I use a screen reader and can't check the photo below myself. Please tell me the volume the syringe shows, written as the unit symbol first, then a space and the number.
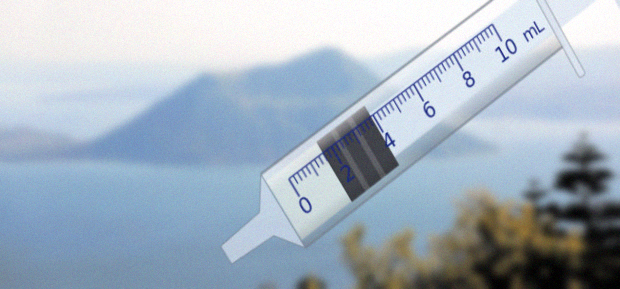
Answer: mL 1.6
